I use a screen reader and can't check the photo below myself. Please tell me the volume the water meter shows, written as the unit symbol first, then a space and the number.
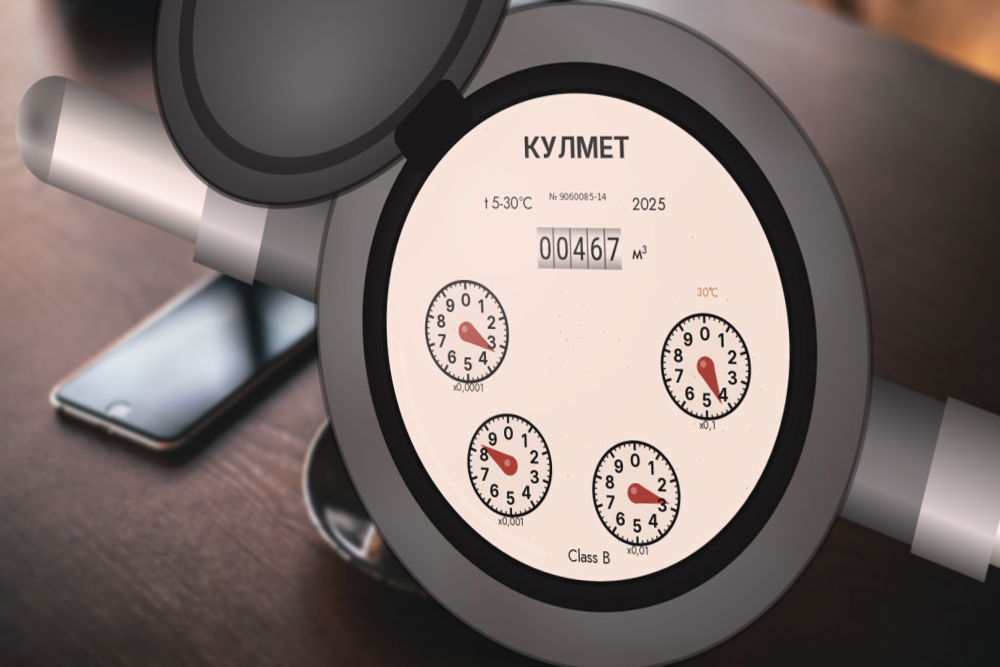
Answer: m³ 467.4283
